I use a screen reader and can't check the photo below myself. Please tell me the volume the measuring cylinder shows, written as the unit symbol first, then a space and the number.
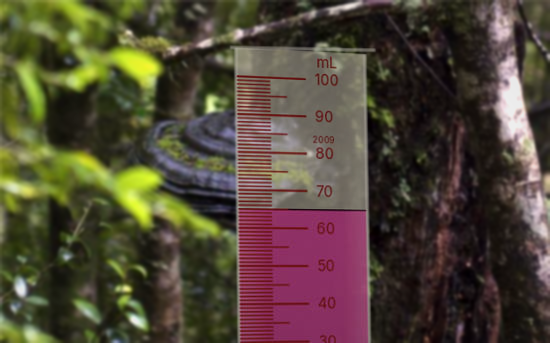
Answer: mL 65
